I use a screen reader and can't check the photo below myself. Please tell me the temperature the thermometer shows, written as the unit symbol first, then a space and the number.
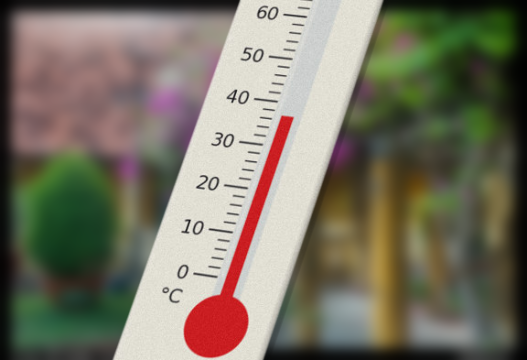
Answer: °C 37
